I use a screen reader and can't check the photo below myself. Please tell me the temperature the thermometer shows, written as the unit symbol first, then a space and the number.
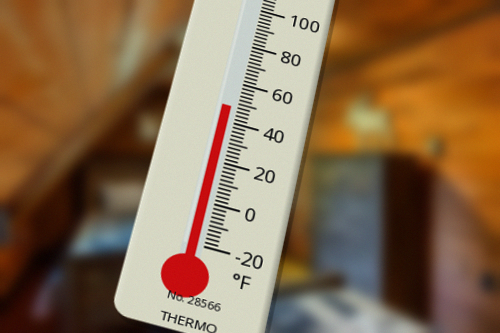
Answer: °F 48
